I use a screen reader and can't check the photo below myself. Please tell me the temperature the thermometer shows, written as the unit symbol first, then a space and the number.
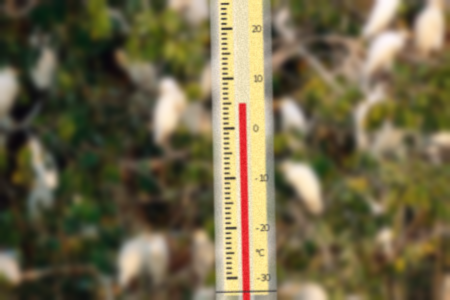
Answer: °C 5
